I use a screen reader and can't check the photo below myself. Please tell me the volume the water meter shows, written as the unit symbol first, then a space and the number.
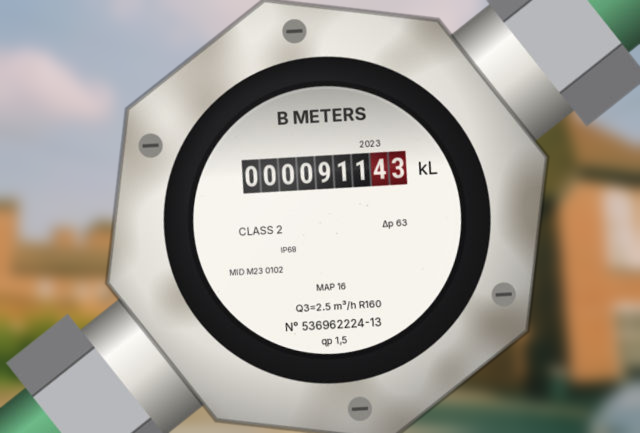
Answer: kL 911.43
